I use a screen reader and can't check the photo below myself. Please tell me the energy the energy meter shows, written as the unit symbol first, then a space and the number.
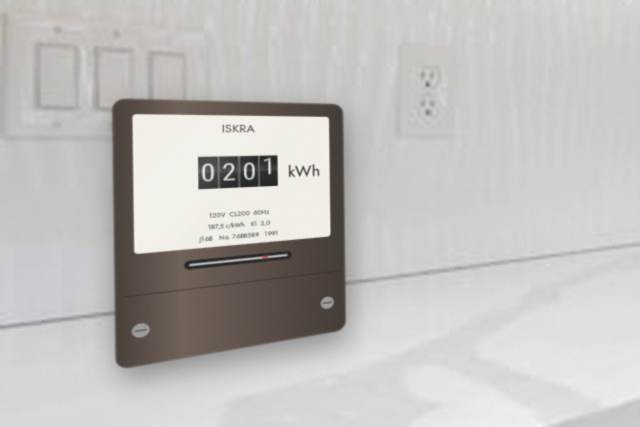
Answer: kWh 201
